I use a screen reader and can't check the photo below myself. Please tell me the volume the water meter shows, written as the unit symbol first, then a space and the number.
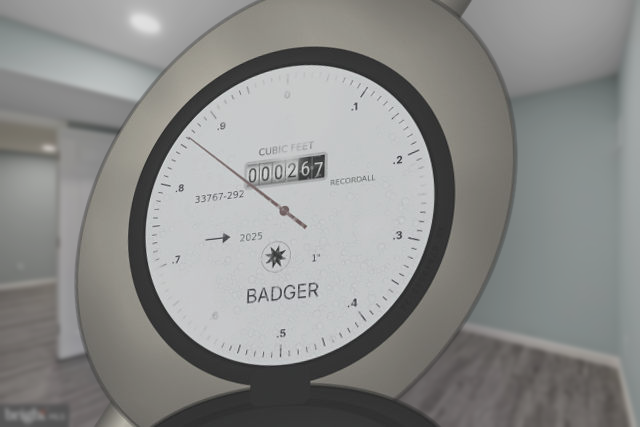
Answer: ft³ 266.86
